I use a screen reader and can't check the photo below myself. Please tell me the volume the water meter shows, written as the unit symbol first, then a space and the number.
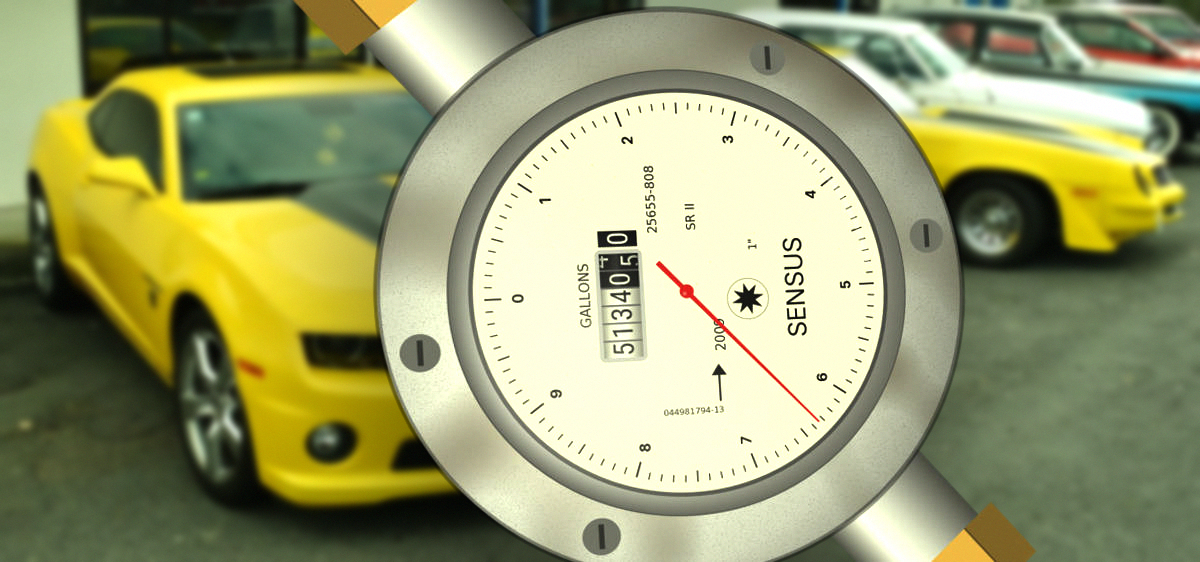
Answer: gal 5134046.3
